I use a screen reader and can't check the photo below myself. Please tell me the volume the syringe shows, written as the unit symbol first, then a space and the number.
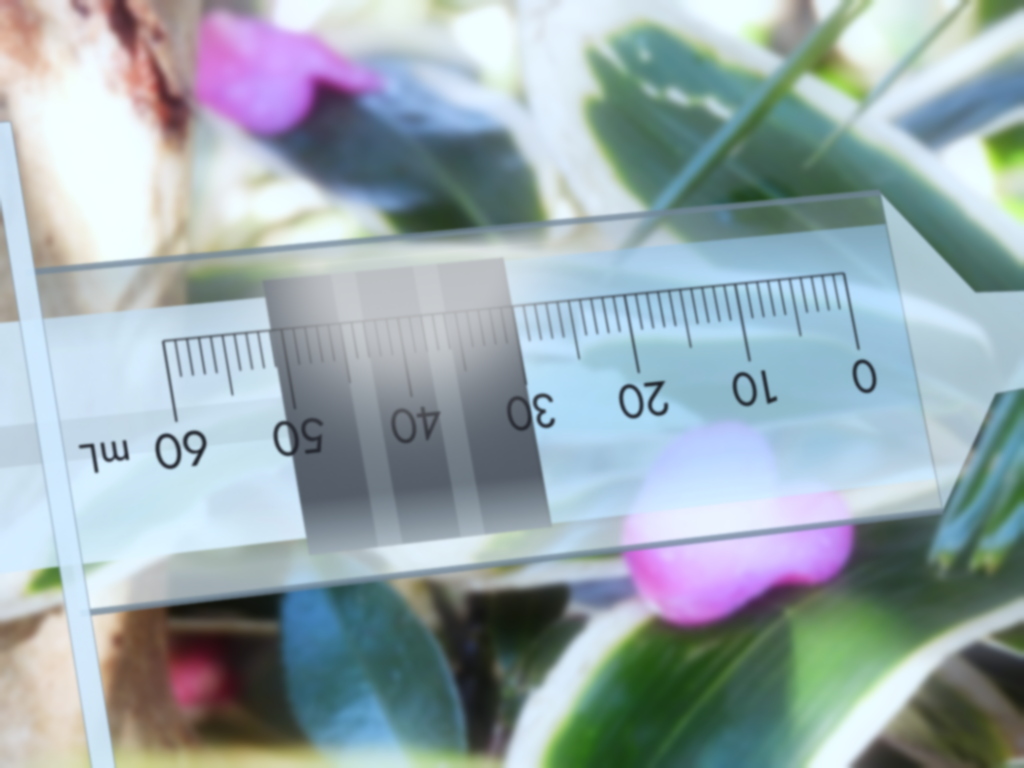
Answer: mL 30
